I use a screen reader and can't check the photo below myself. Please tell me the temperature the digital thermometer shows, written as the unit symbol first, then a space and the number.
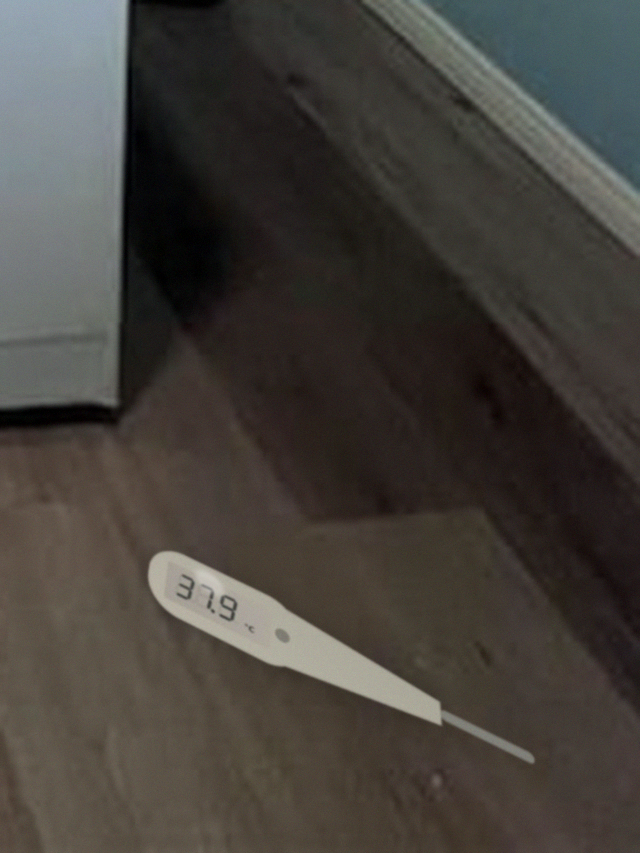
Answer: °C 37.9
